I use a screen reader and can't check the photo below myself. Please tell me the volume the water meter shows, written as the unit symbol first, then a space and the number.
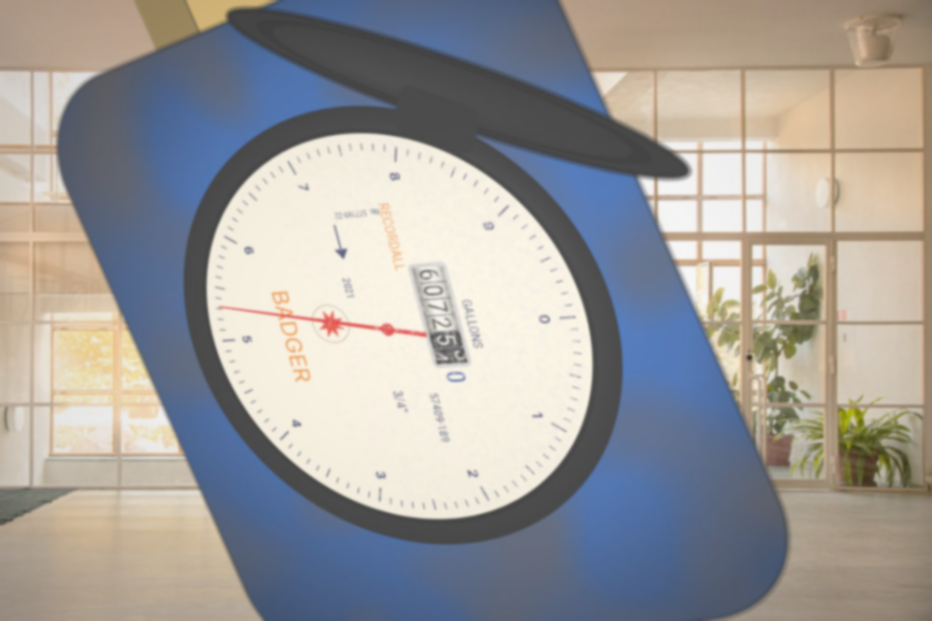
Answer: gal 6072535.3
